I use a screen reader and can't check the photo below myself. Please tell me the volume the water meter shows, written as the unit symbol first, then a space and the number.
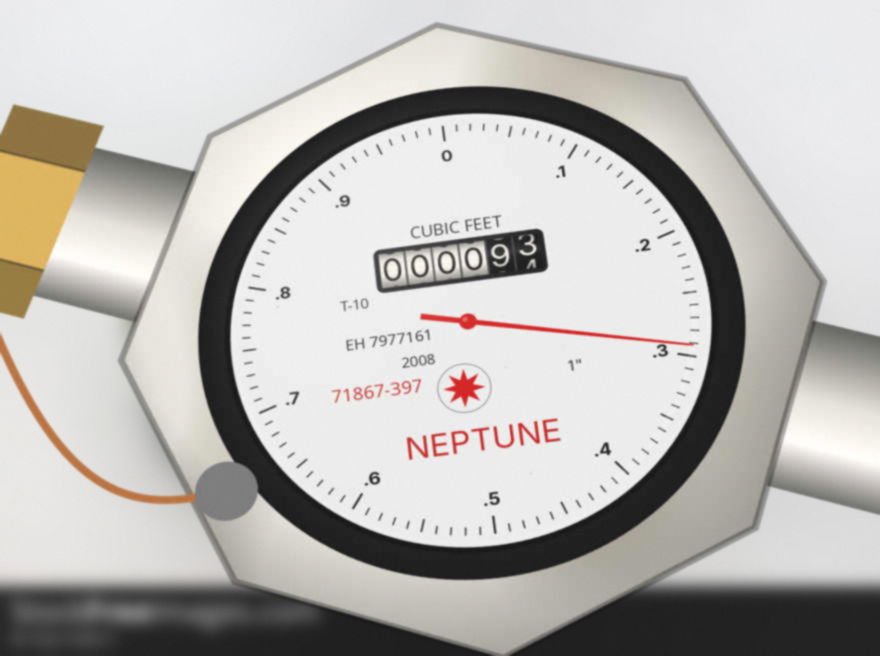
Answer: ft³ 93.29
